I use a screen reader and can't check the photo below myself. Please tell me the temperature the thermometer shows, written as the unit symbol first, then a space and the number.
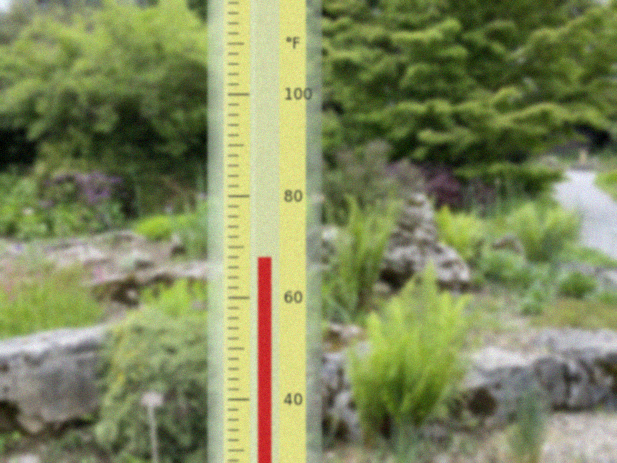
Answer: °F 68
